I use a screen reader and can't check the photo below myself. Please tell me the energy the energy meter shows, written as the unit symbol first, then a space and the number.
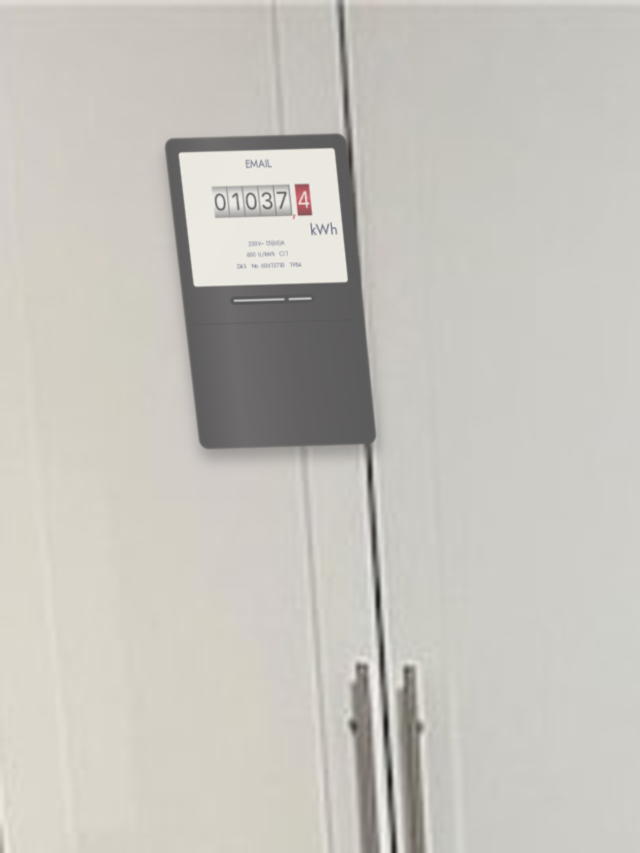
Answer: kWh 1037.4
